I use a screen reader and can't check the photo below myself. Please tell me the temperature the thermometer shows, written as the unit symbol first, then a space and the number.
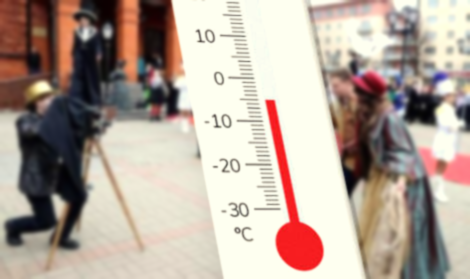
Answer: °C -5
